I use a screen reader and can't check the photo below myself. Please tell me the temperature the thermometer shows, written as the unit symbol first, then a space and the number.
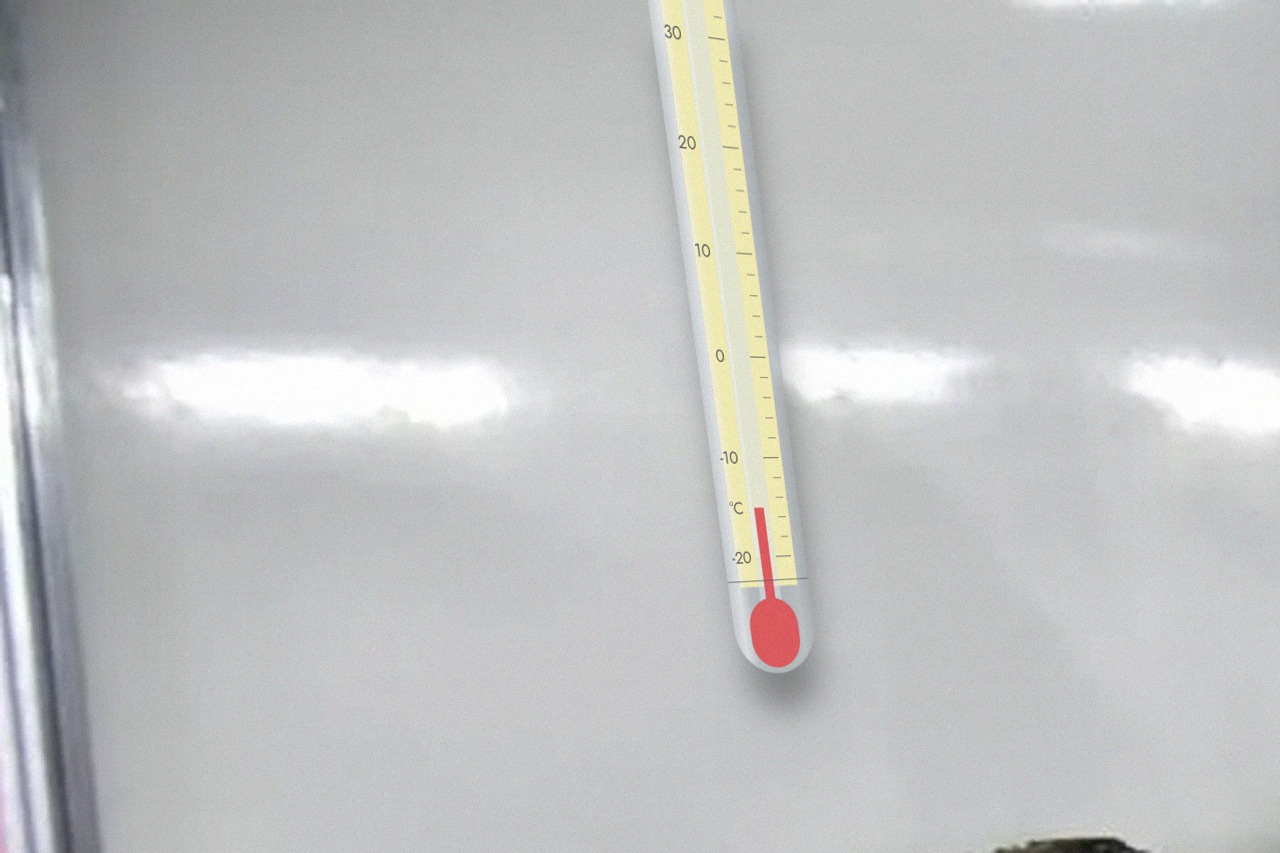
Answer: °C -15
